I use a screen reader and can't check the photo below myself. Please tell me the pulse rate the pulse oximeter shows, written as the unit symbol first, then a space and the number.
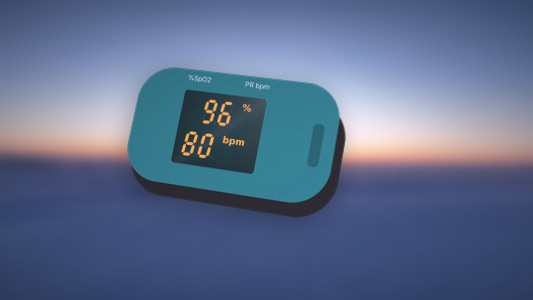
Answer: bpm 80
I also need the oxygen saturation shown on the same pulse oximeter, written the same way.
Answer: % 96
